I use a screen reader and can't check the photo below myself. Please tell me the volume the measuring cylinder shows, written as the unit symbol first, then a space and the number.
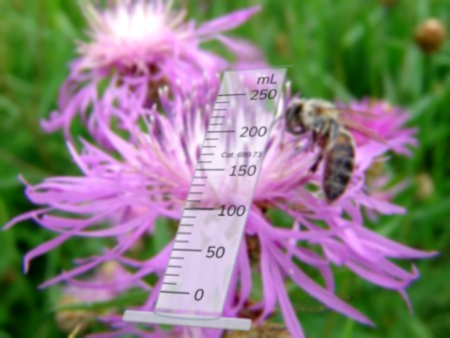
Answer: mL 100
